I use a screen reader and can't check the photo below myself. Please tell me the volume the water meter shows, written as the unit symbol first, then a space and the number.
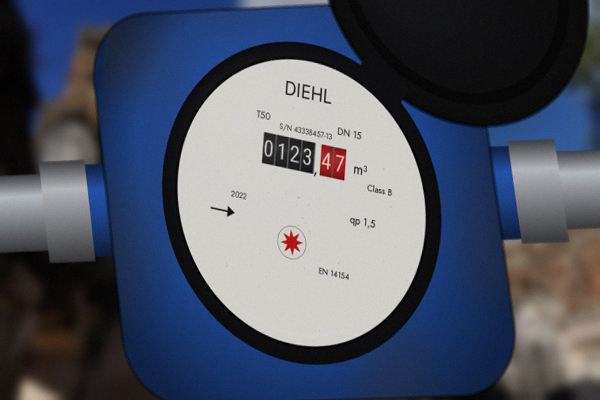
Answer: m³ 123.47
